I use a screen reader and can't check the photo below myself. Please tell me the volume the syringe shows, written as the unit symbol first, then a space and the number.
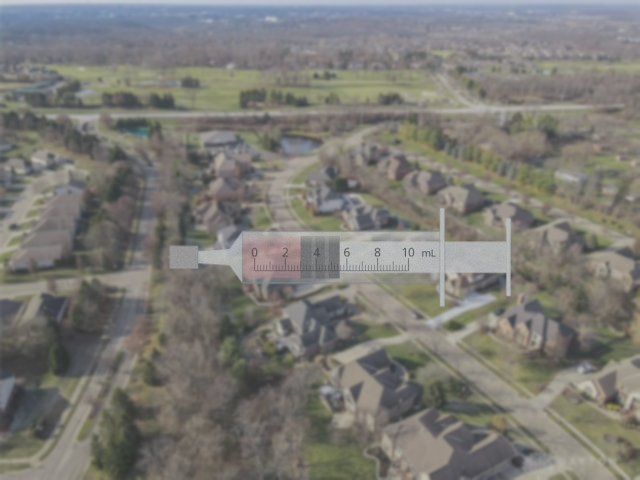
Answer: mL 3
